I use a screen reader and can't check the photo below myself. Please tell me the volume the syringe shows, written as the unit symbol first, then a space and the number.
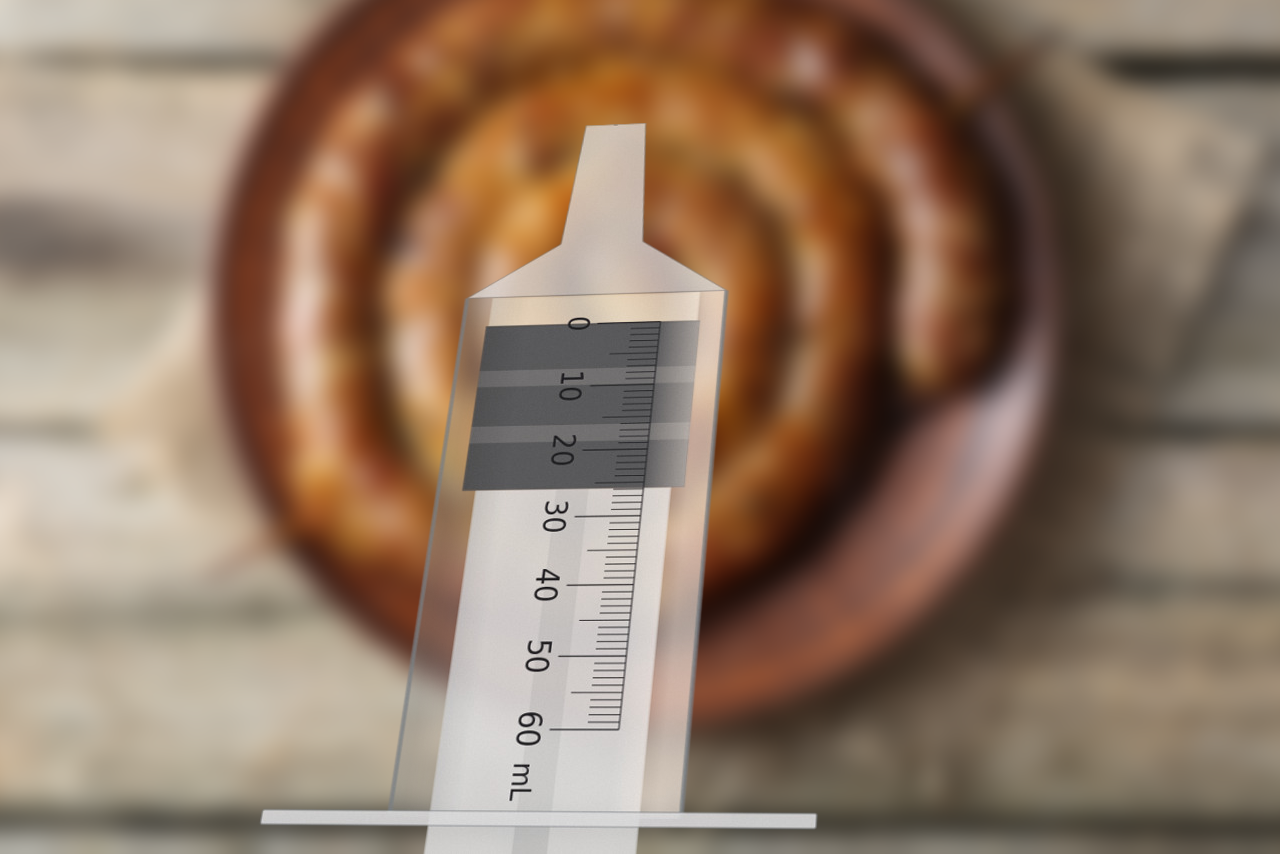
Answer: mL 0
